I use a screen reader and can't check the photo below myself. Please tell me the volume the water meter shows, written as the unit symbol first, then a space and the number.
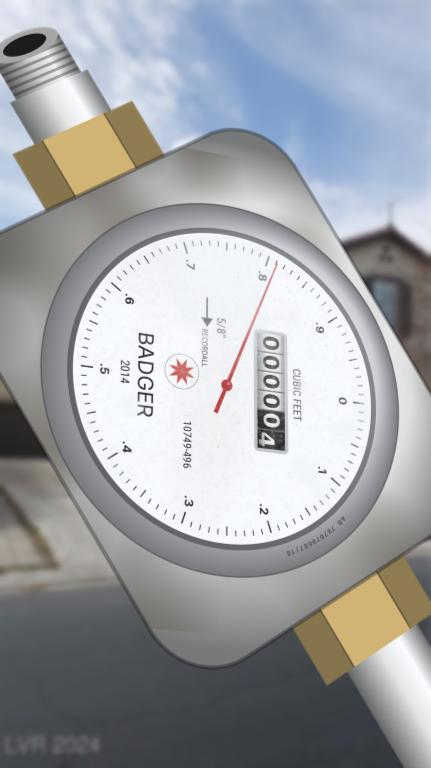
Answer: ft³ 3.81
